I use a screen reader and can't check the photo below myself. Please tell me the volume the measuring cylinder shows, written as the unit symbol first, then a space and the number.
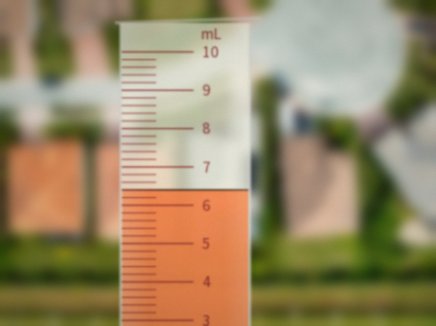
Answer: mL 6.4
